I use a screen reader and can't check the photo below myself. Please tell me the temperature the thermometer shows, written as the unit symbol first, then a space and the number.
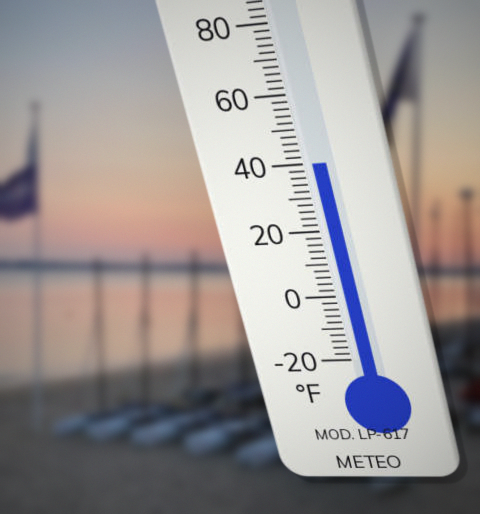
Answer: °F 40
